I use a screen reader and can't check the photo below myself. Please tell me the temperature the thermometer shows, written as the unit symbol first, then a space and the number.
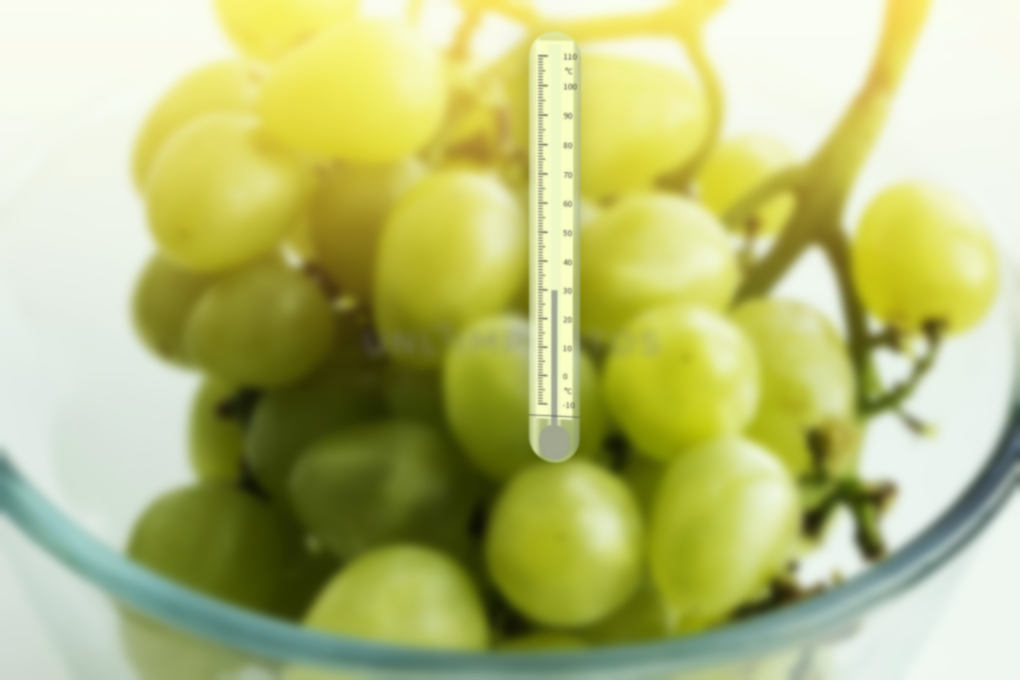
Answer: °C 30
